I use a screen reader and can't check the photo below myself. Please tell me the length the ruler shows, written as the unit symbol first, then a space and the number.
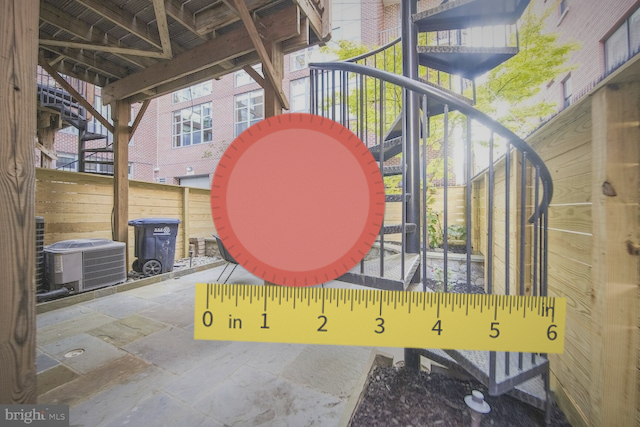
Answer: in 3
